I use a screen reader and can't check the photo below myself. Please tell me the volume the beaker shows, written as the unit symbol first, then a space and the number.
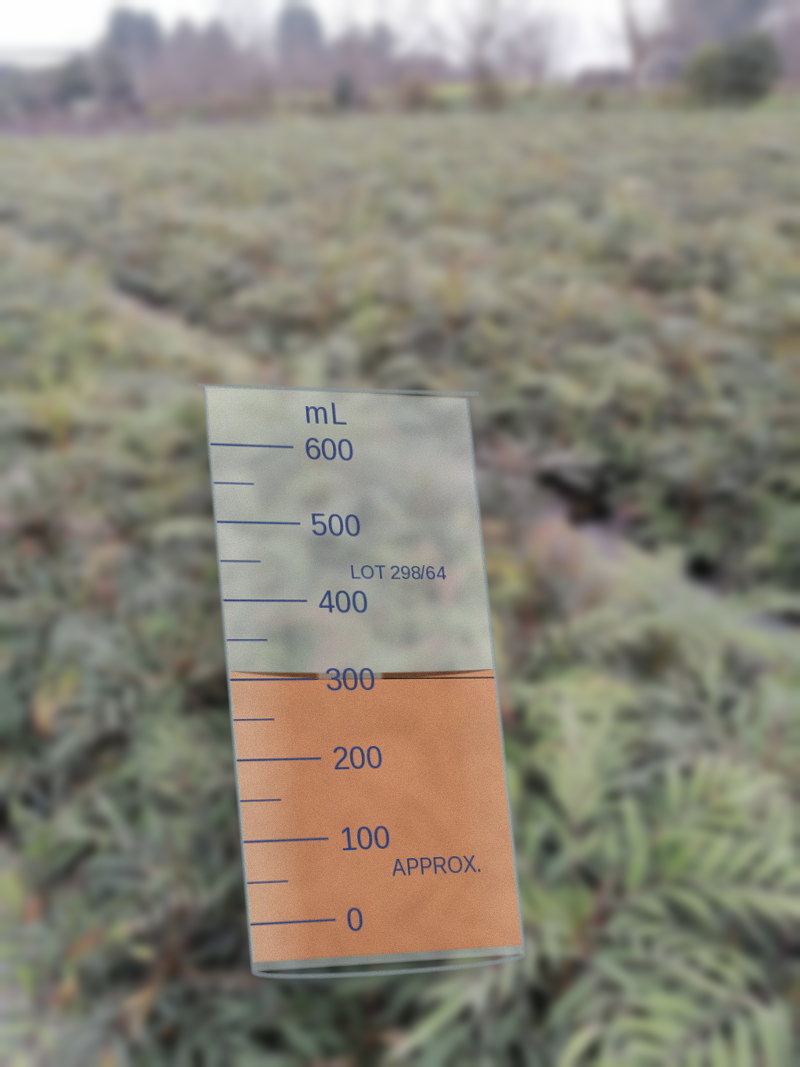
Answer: mL 300
